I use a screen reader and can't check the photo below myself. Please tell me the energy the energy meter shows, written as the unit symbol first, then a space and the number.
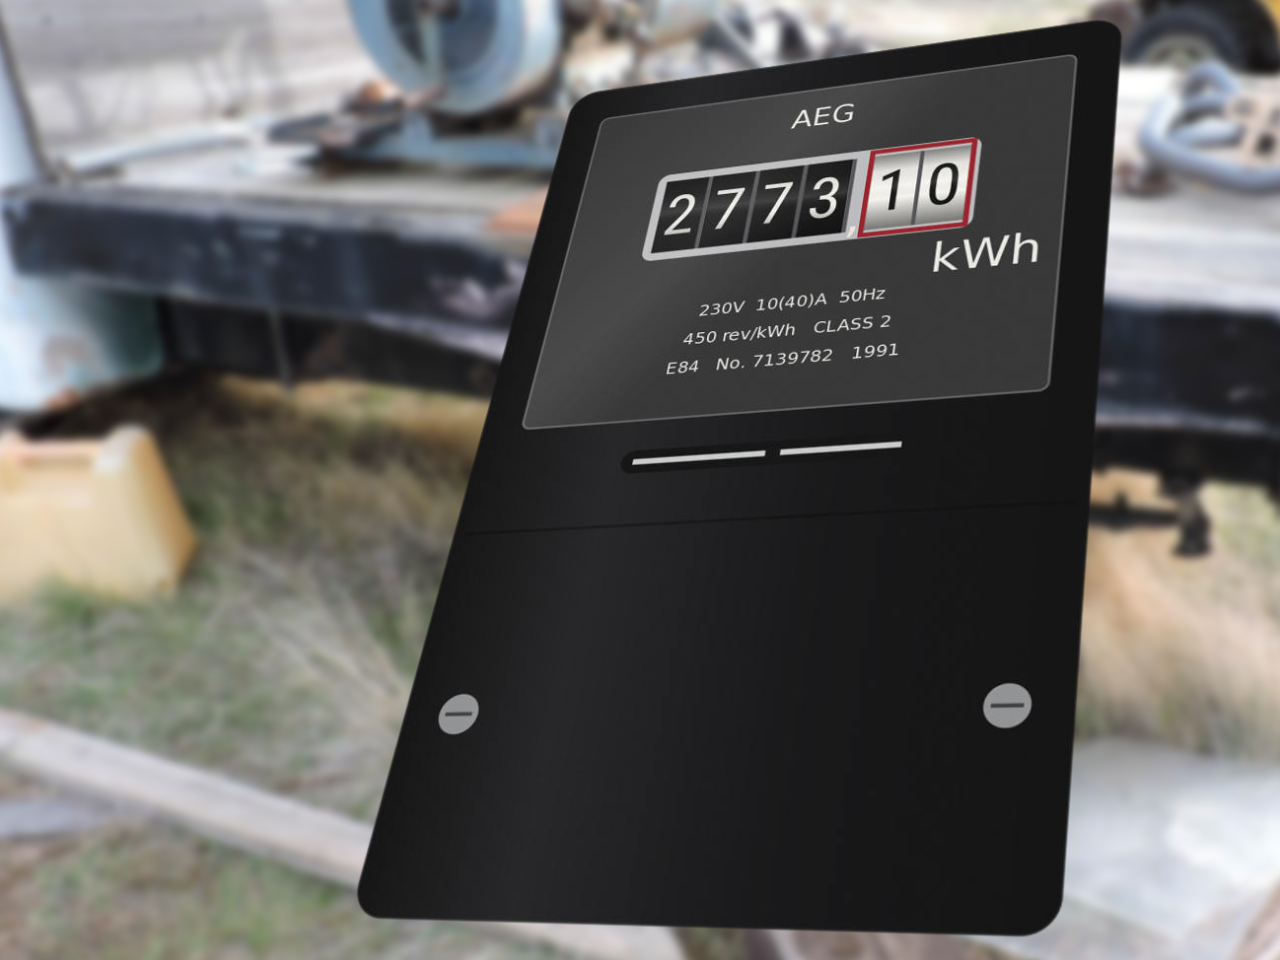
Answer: kWh 2773.10
